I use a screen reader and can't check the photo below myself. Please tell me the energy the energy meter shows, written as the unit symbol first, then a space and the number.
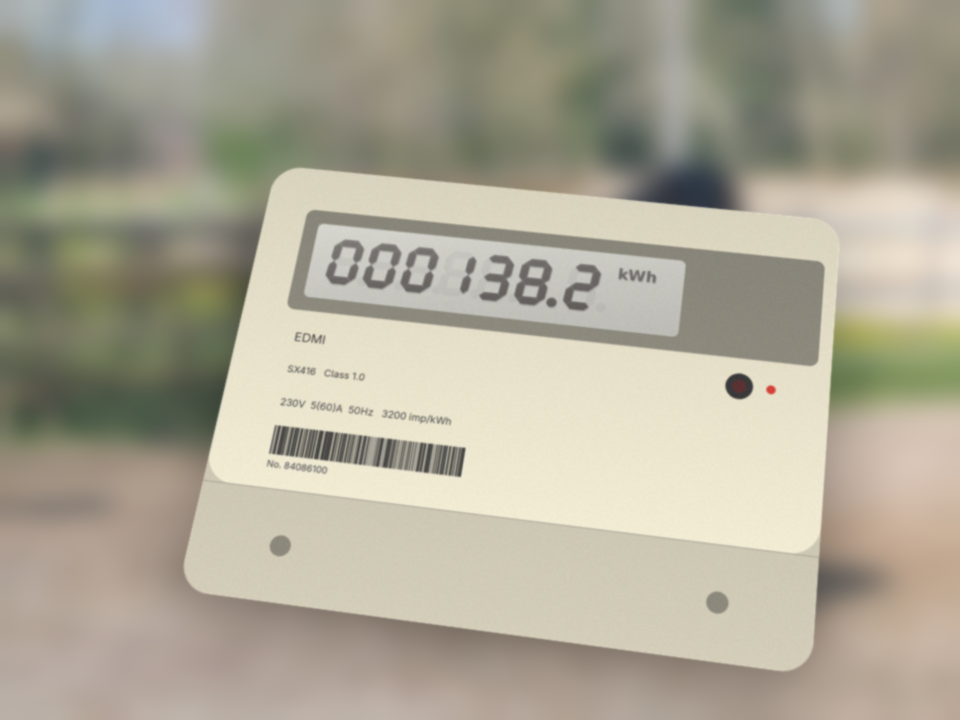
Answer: kWh 138.2
